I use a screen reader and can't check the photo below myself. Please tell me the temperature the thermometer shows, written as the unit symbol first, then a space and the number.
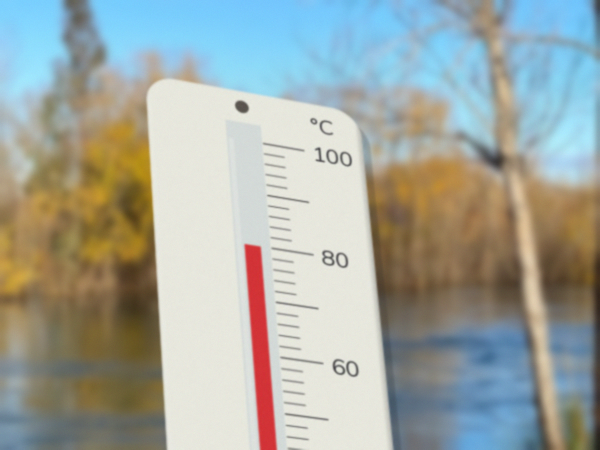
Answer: °C 80
